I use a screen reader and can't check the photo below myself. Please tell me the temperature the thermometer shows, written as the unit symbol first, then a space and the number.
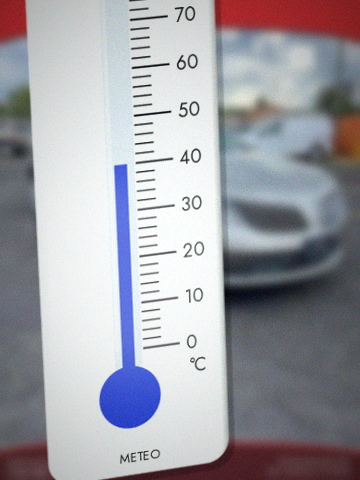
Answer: °C 40
